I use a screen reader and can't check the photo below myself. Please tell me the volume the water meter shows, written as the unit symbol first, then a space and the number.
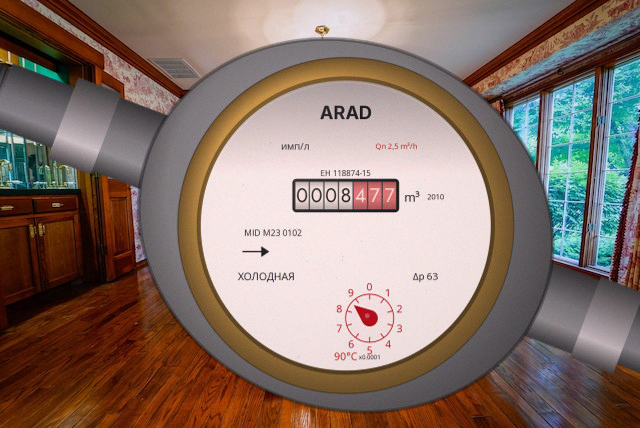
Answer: m³ 8.4778
